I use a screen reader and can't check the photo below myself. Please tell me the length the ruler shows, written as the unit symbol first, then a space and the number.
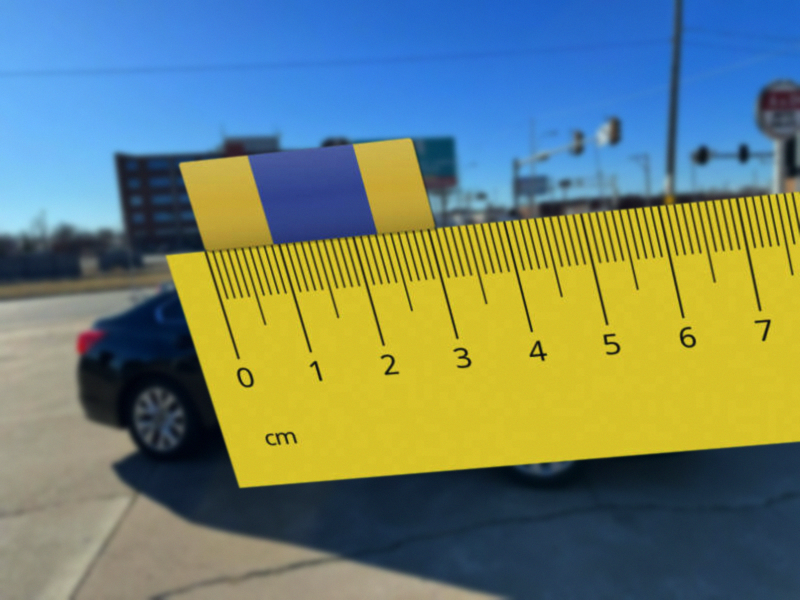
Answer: cm 3.1
